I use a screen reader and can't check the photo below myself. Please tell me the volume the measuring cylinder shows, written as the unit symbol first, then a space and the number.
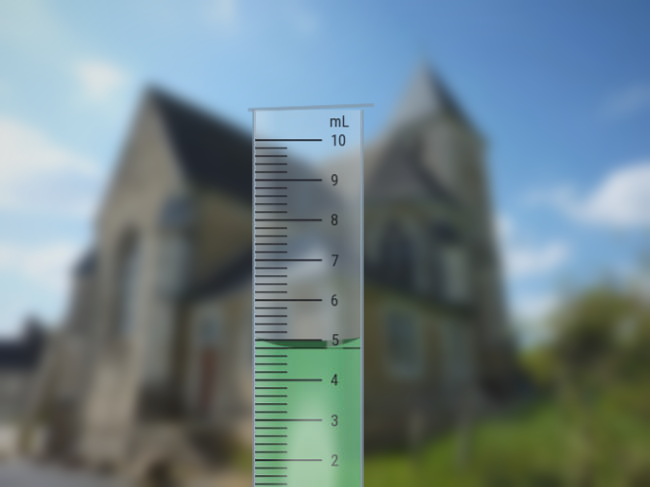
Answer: mL 4.8
